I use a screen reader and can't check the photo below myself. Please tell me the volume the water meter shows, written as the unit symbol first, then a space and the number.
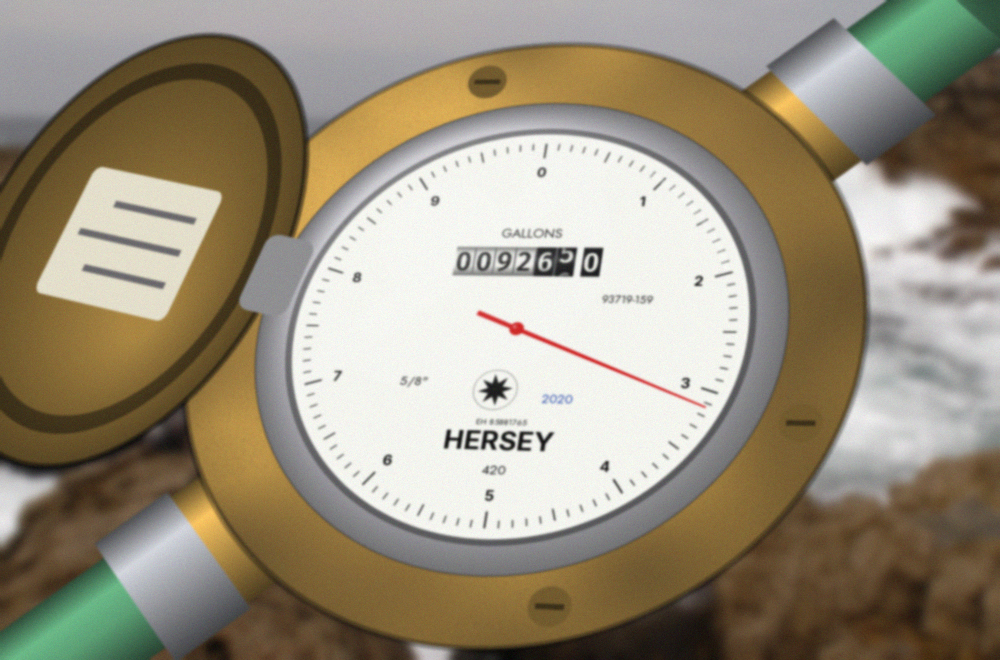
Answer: gal 92653.1
